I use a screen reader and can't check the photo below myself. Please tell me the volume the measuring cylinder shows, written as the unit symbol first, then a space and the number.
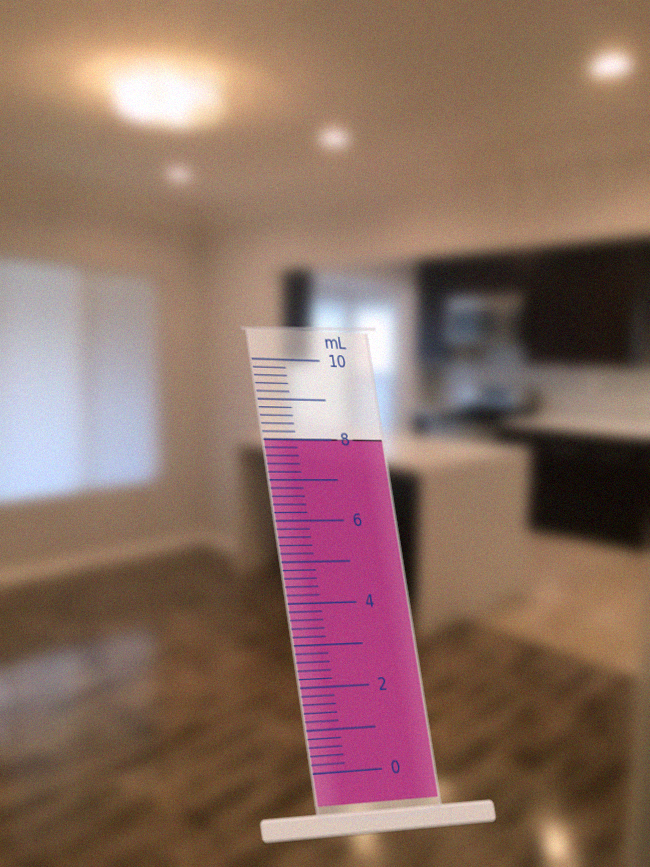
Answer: mL 8
